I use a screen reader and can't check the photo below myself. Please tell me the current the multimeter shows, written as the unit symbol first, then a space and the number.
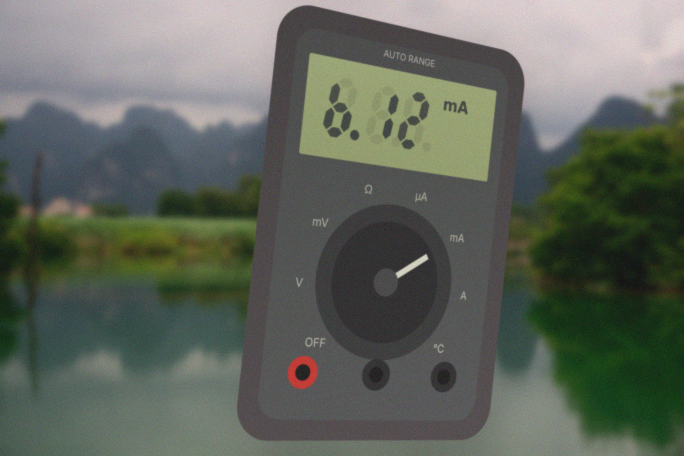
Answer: mA 6.12
